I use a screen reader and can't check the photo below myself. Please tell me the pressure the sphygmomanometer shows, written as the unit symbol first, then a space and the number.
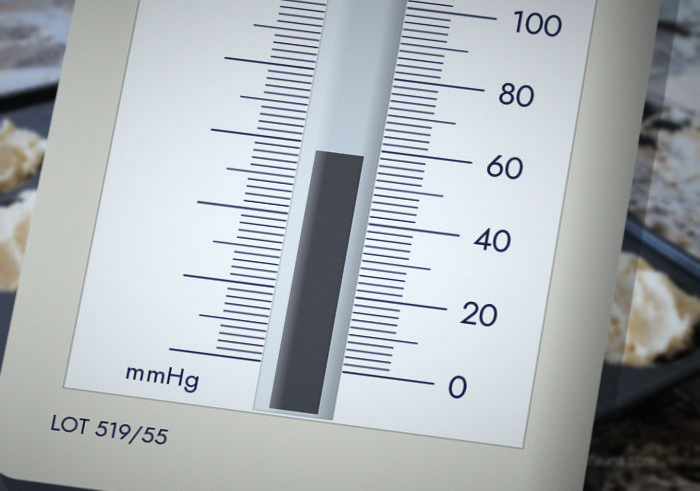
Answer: mmHg 58
